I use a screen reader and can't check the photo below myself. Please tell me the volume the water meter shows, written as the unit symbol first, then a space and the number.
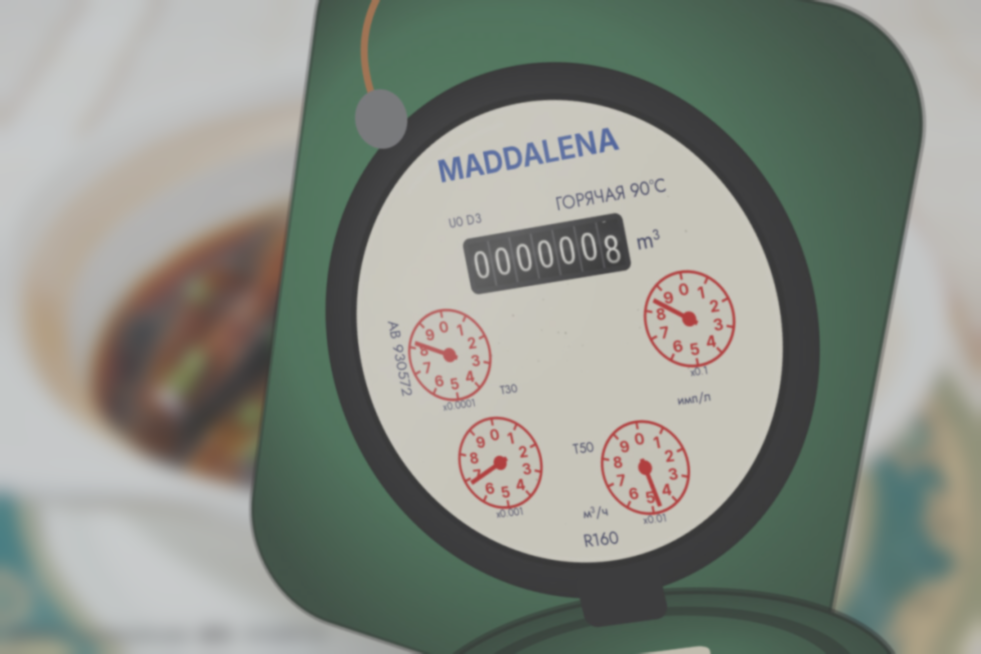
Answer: m³ 7.8468
